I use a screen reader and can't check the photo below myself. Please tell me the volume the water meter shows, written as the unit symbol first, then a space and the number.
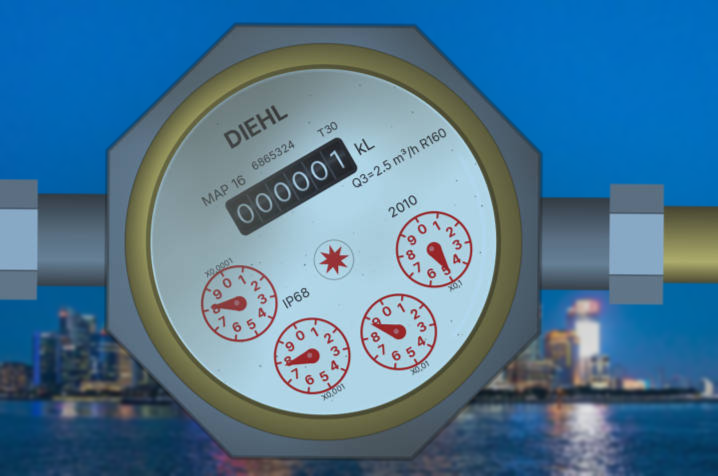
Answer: kL 1.4878
